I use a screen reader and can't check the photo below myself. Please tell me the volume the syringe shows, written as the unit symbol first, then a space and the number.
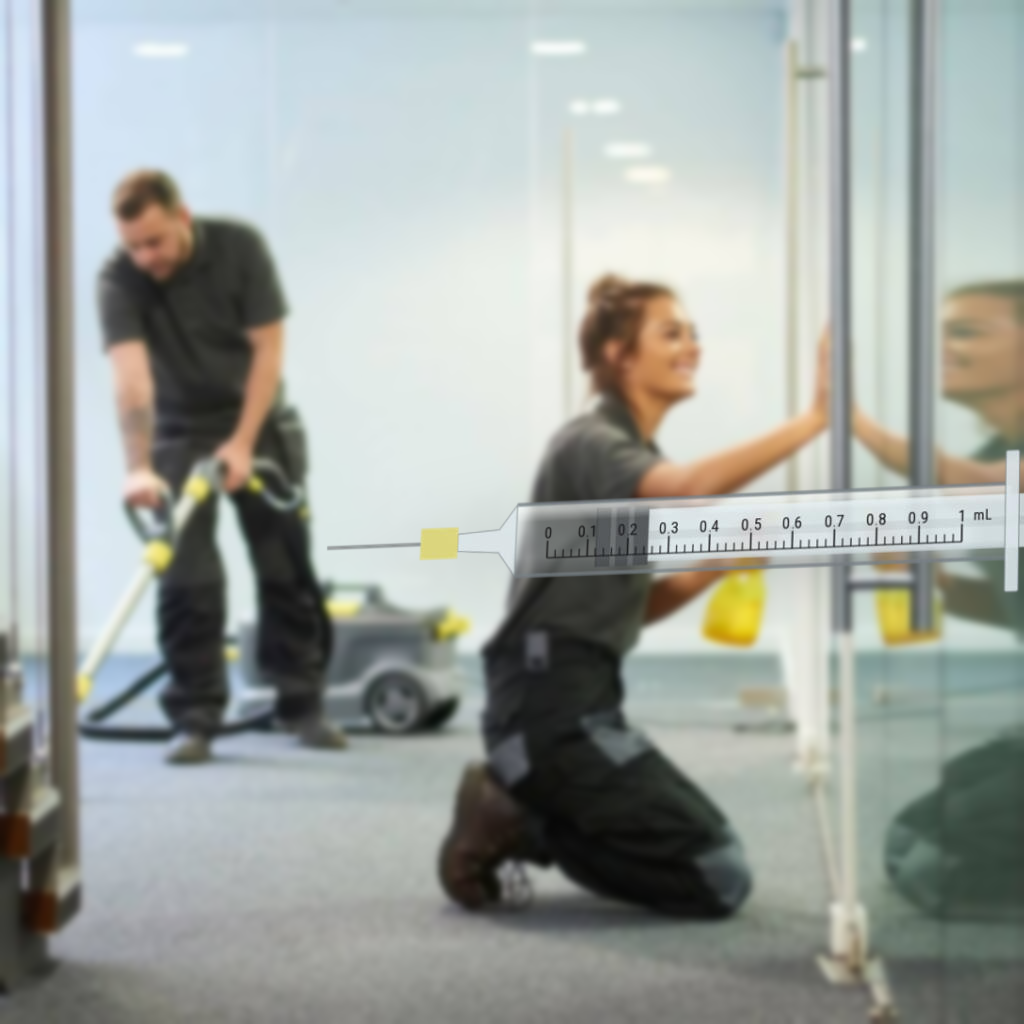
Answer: mL 0.12
